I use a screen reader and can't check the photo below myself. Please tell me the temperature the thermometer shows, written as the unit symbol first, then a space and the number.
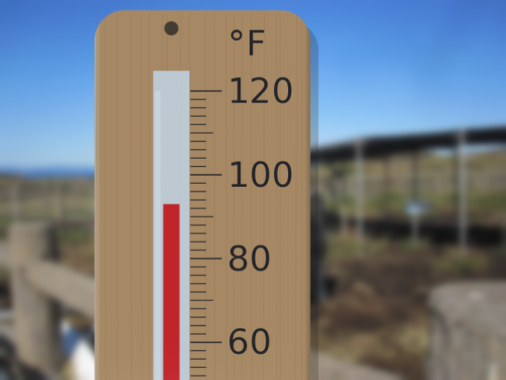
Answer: °F 93
